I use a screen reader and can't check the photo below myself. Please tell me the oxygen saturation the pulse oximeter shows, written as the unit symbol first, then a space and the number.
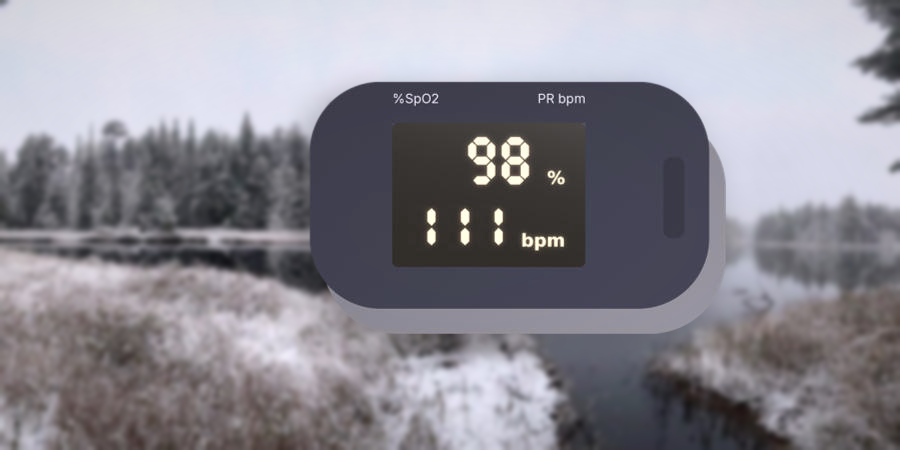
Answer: % 98
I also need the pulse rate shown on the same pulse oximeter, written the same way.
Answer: bpm 111
